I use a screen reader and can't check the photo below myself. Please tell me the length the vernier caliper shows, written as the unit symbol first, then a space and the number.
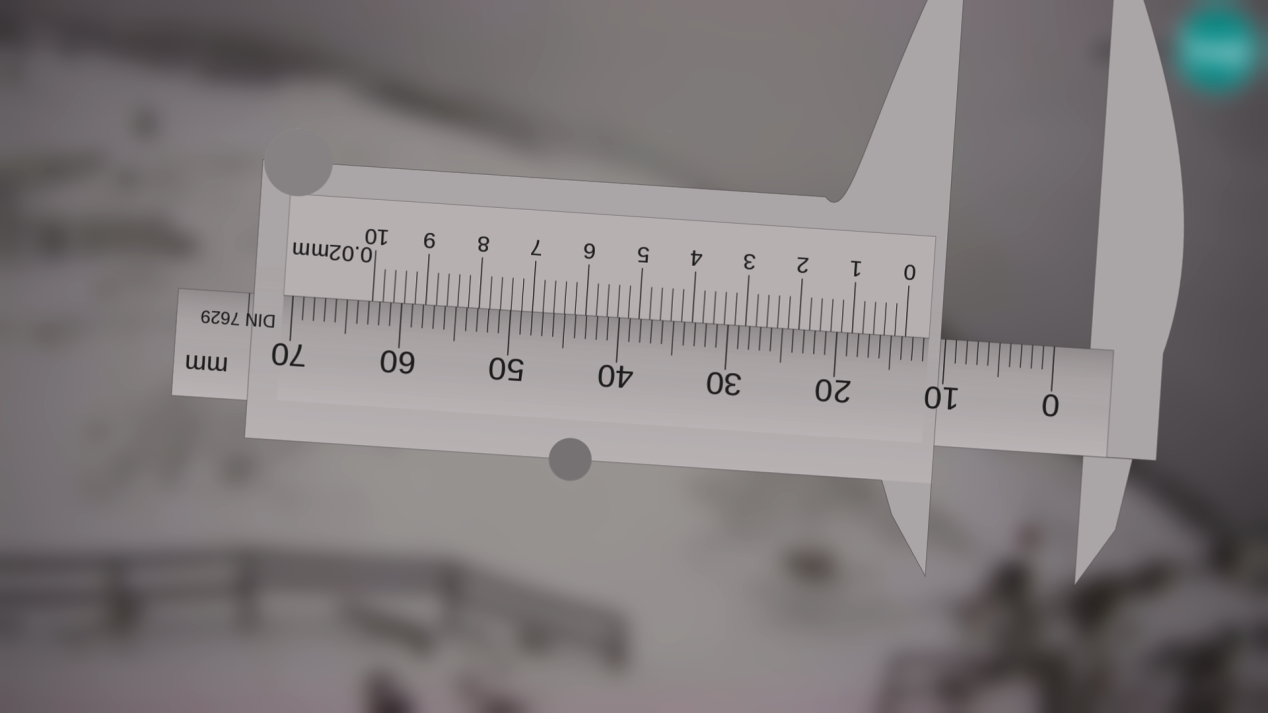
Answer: mm 13.7
